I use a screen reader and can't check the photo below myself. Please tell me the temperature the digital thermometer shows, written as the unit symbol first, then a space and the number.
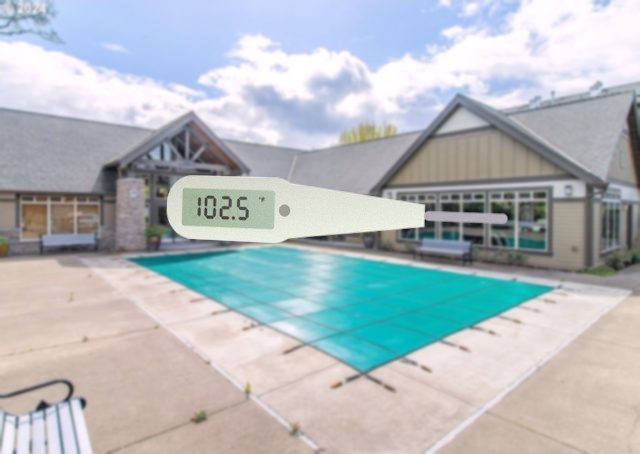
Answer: °F 102.5
